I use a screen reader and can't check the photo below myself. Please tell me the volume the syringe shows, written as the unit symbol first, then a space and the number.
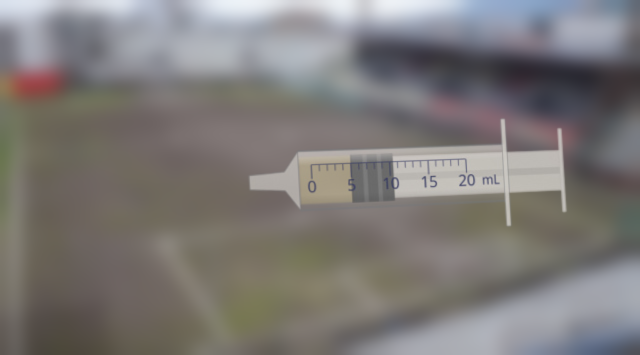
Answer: mL 5
